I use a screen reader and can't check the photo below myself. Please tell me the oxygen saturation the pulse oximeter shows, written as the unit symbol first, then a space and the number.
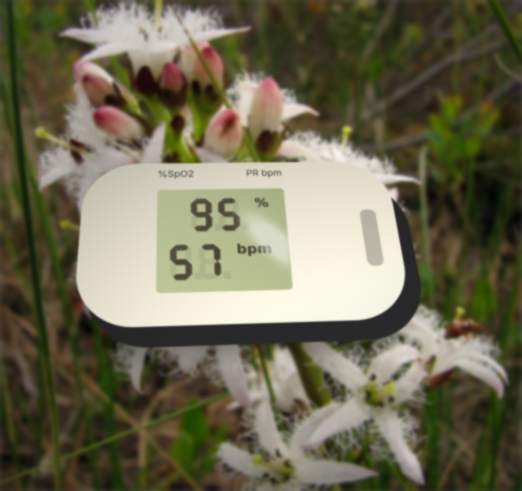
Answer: % 95
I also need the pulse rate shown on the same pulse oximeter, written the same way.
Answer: bpm 57
